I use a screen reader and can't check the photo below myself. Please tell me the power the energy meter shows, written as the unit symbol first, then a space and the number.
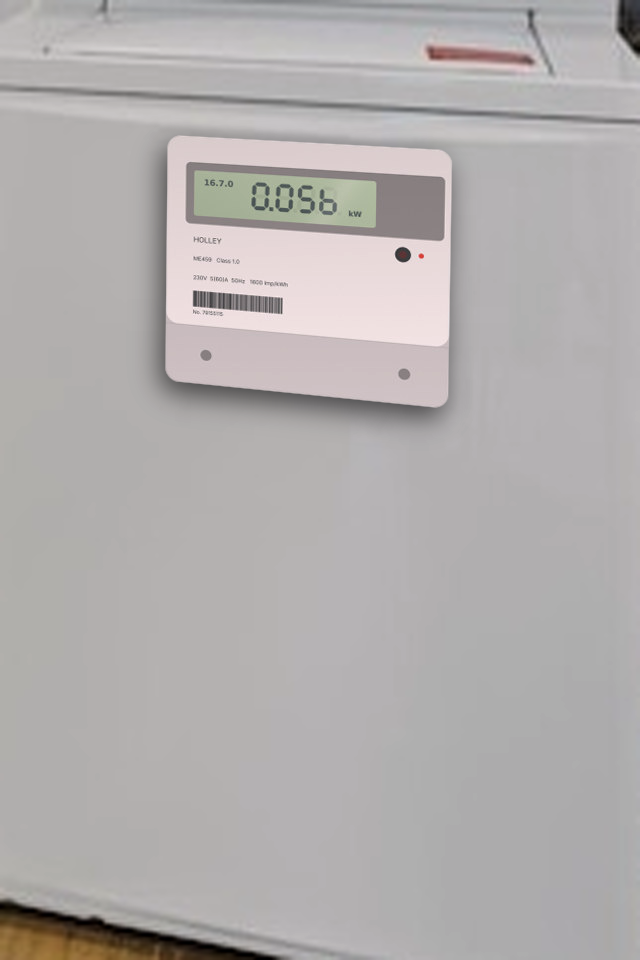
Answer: kW 0.056
